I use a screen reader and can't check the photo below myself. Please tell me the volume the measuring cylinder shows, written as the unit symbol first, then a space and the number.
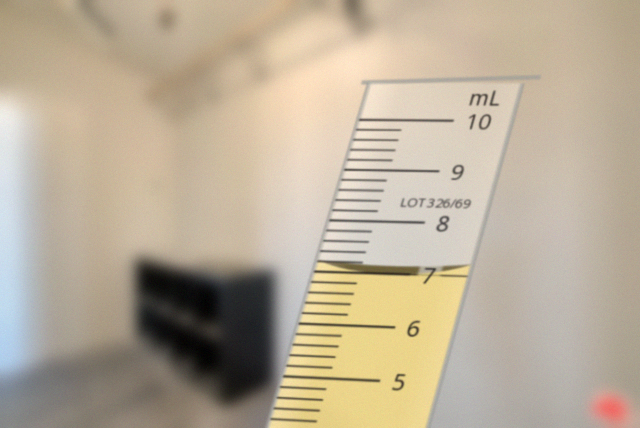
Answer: mL 7
